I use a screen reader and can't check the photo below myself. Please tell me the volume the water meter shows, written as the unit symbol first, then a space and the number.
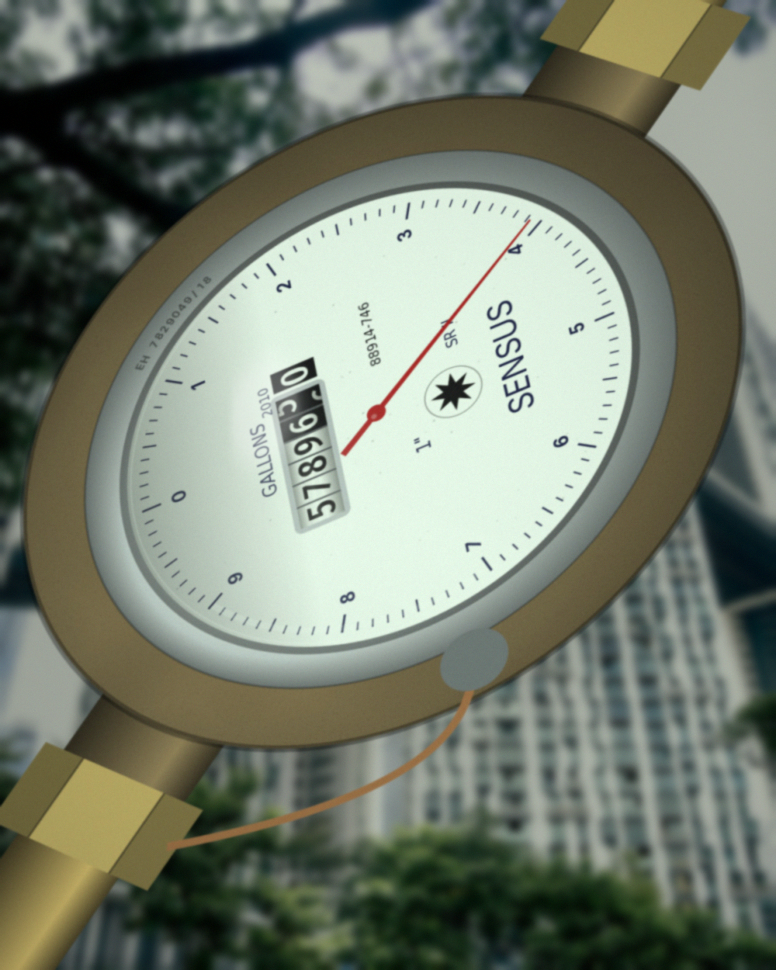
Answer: gal 5789653.9
